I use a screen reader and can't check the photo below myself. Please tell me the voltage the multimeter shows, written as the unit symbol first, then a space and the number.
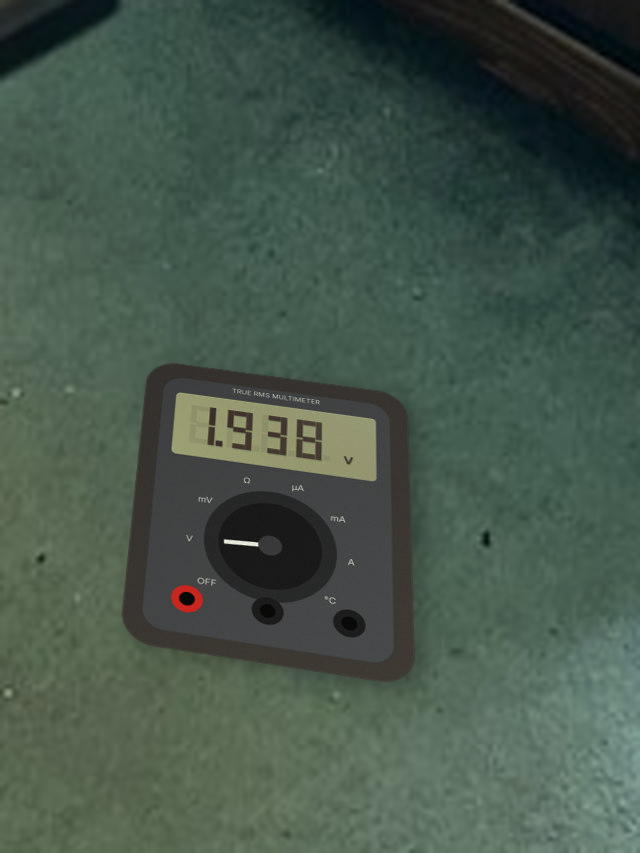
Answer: V 1.938
